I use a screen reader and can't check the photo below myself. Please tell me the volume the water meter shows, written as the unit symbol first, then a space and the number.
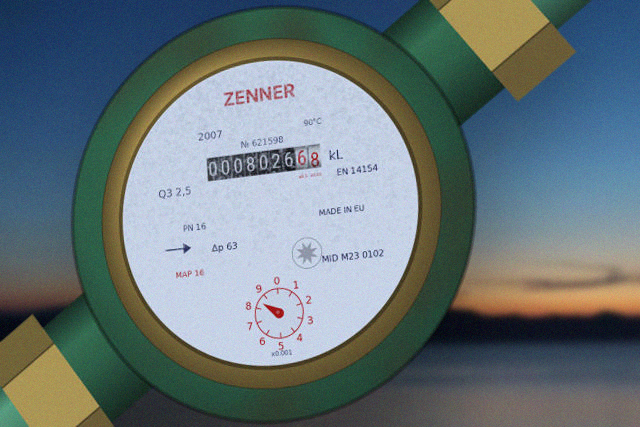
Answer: kL 8026.678
